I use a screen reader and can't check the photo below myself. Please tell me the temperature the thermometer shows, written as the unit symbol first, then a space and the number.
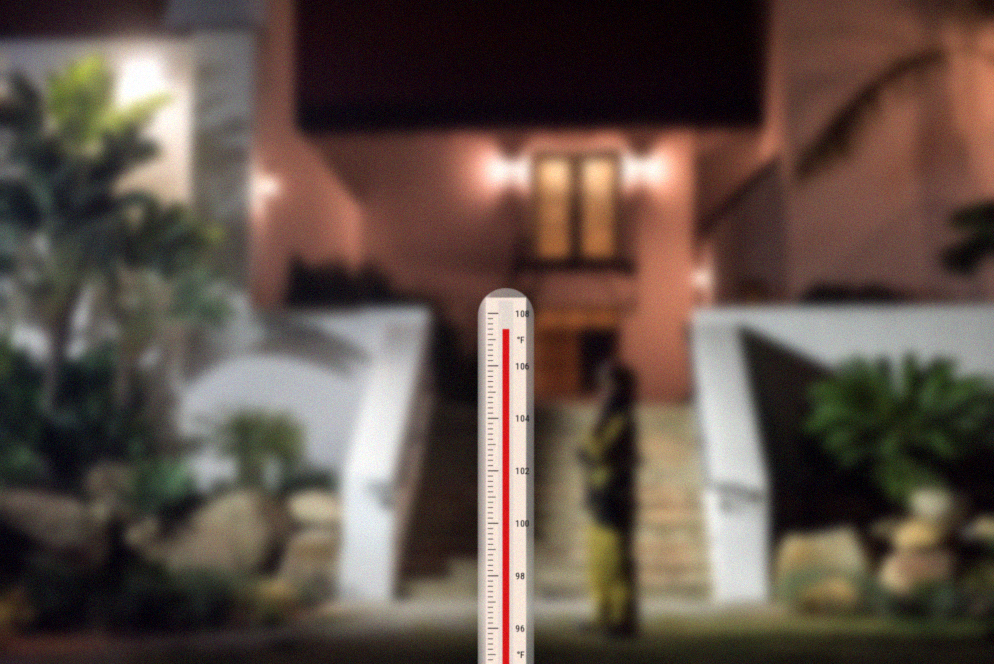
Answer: °F 107.4
